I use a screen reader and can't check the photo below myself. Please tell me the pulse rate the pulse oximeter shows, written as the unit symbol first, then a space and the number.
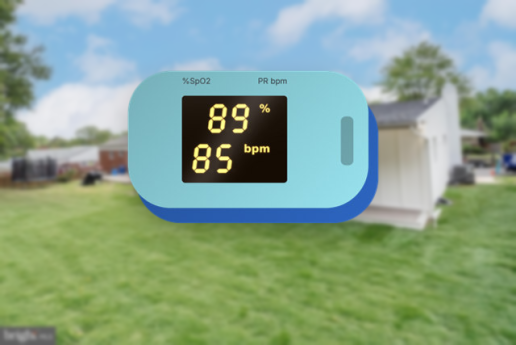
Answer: bpm 85
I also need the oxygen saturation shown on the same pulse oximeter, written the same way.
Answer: % 89
